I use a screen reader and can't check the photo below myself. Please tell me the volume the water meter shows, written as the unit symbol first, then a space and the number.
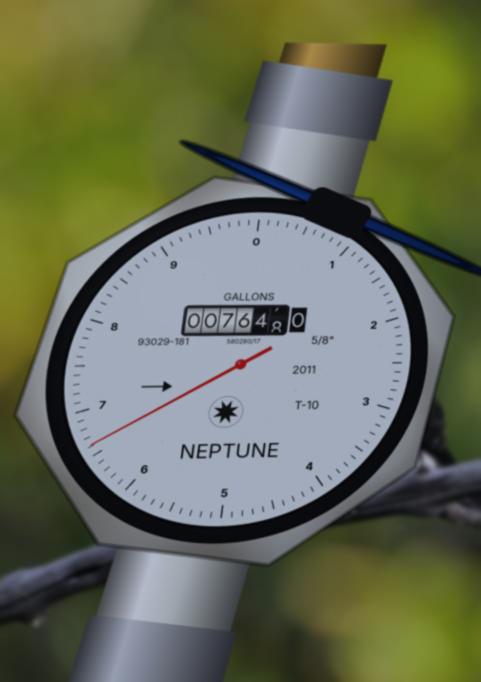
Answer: gal 76476.6
